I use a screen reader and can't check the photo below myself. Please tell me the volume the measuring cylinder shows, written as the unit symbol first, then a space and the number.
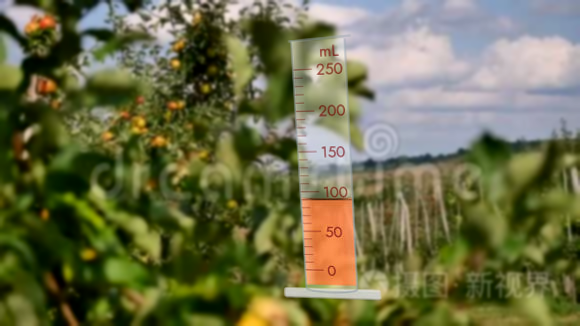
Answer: mL 90
